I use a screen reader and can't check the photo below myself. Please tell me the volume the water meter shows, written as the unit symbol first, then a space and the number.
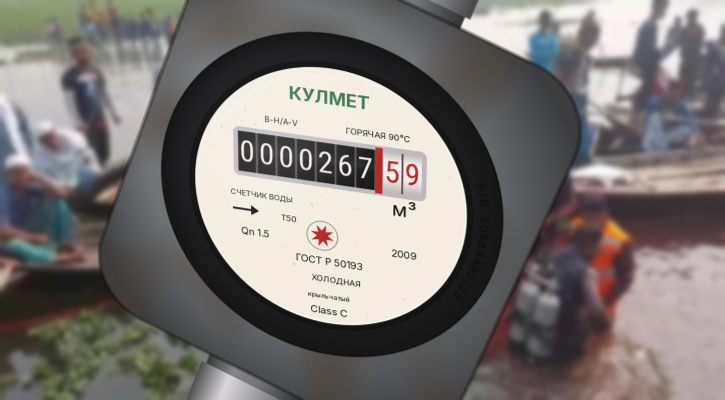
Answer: m³ 267.59
